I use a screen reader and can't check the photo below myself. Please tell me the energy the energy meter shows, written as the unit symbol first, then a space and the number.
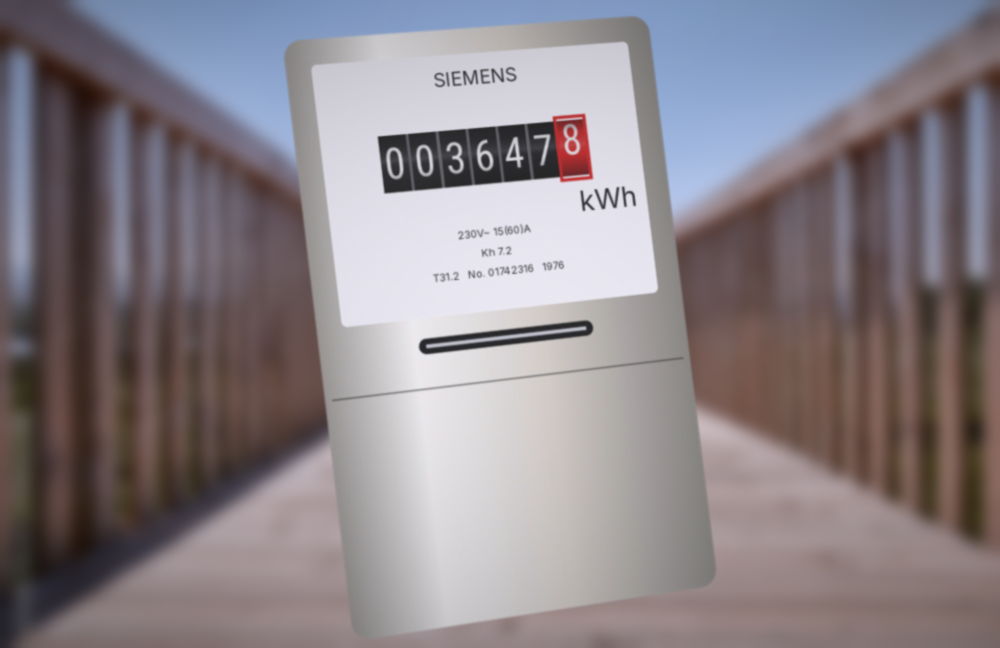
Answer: kWh 3647.8
